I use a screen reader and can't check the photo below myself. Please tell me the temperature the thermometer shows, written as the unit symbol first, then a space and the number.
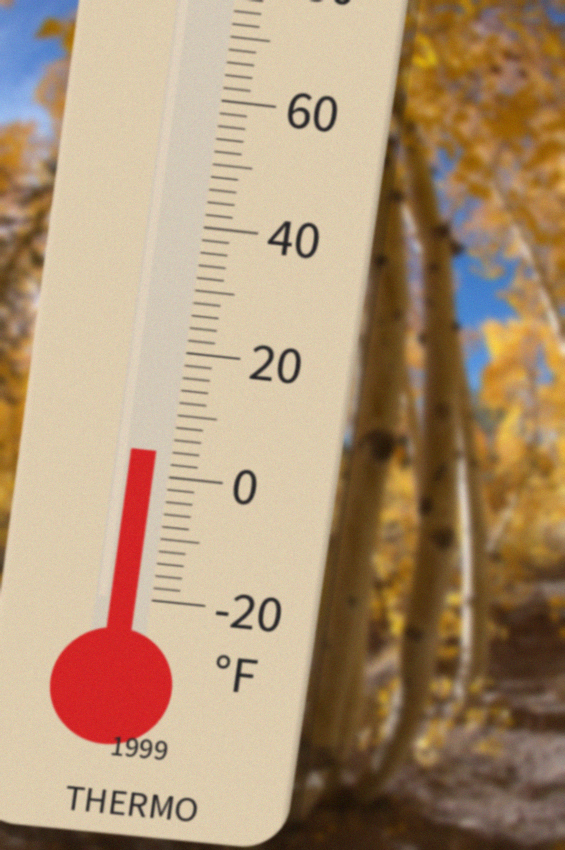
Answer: °F 4
